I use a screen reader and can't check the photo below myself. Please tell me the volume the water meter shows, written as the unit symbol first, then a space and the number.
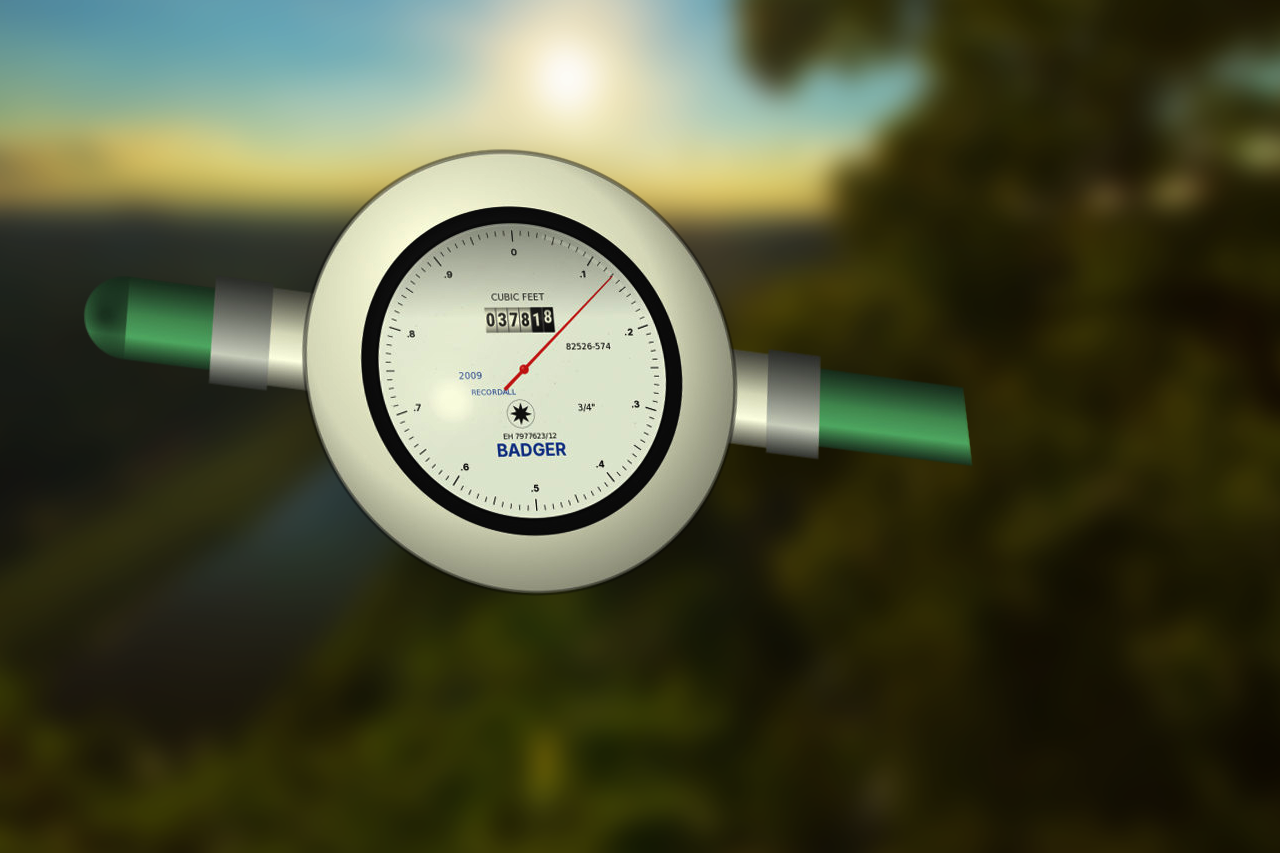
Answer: ft³ 37818.13
